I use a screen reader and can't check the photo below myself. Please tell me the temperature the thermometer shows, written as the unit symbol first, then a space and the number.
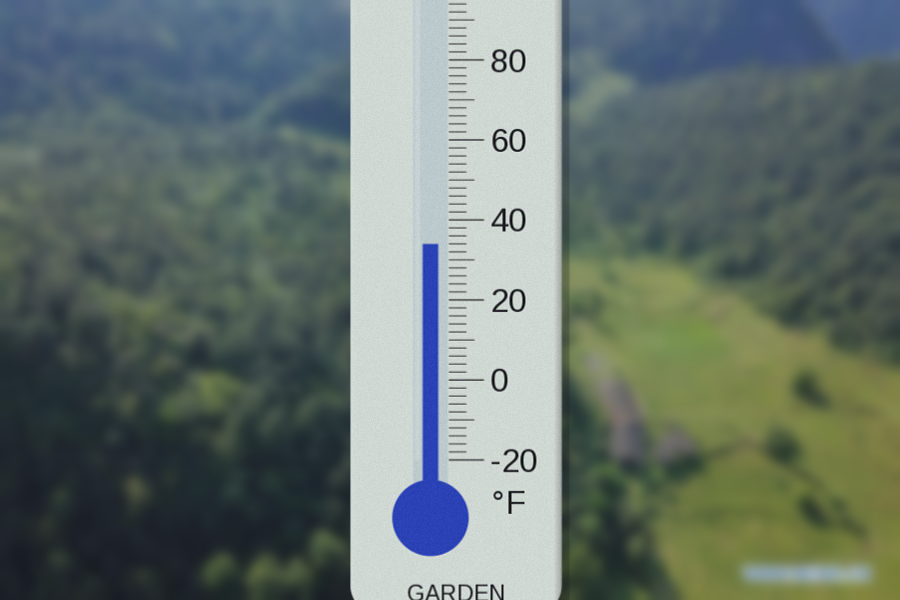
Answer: °F 34
